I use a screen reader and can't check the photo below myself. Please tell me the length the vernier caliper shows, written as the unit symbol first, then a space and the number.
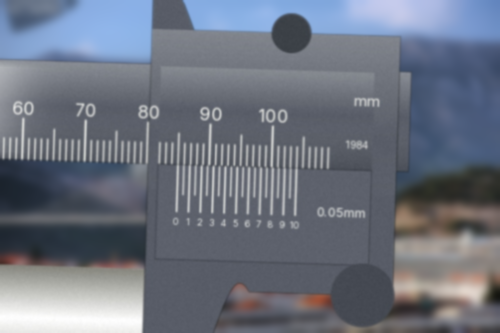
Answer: mm 85.0
